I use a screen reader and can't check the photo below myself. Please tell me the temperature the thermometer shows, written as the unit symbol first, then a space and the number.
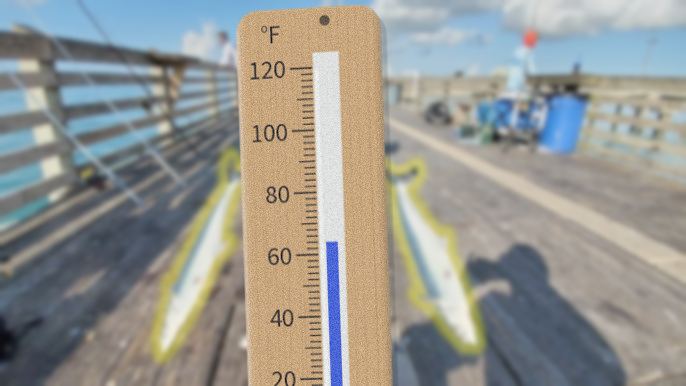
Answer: °F 64
